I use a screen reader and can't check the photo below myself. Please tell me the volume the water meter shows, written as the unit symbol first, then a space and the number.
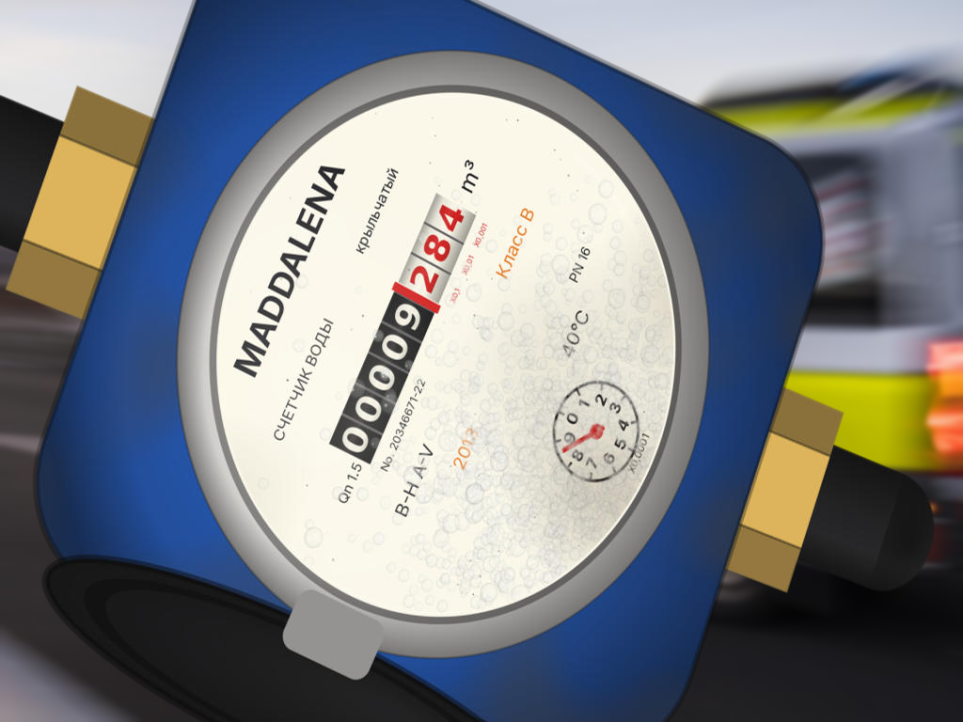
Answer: m³ 9.2848
